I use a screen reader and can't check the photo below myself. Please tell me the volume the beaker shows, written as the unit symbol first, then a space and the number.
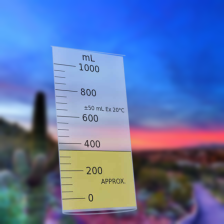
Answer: mL 350
